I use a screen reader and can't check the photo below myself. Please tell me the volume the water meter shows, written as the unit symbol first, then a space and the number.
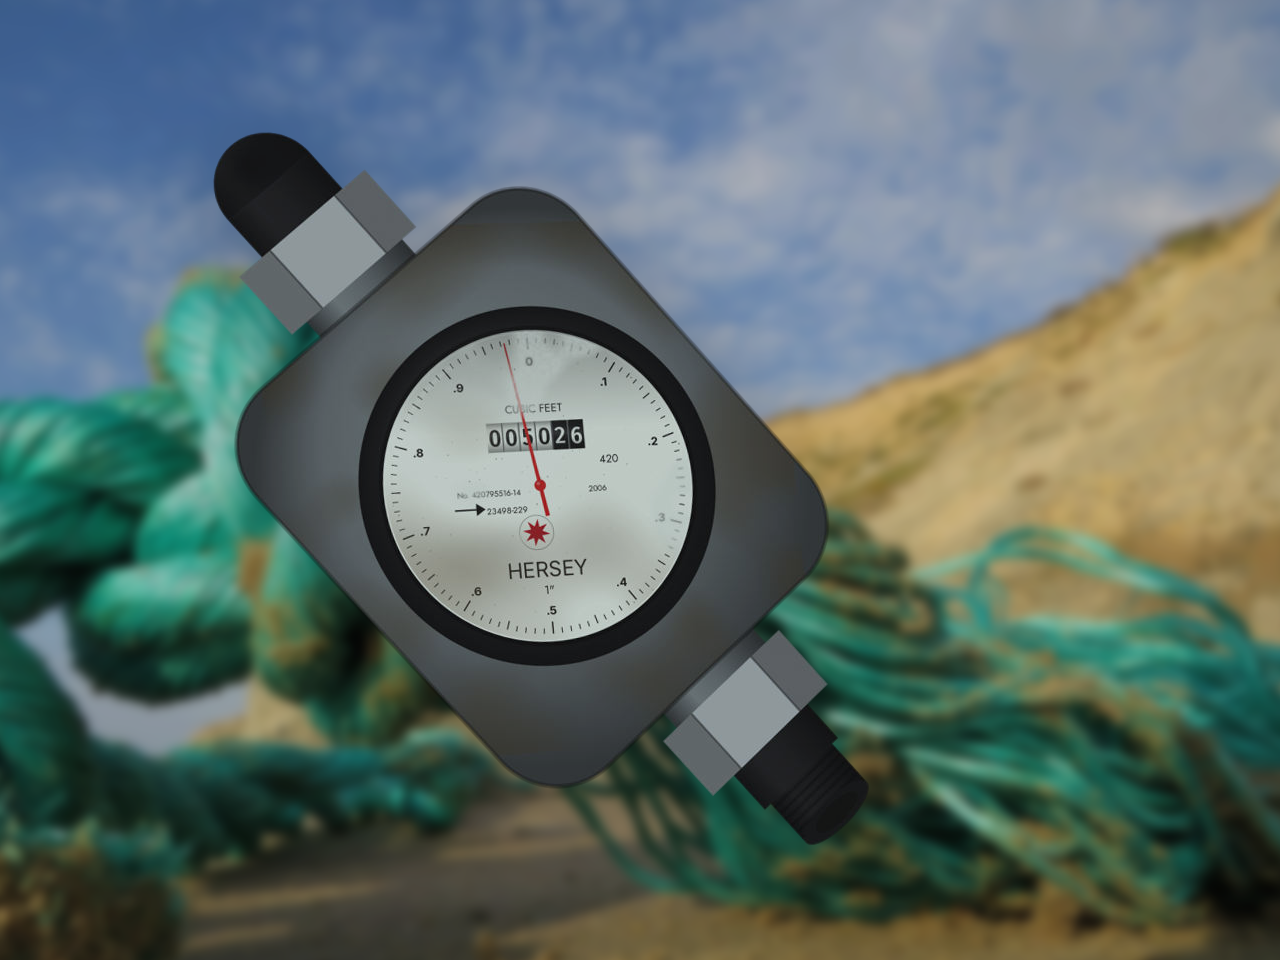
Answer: ft³ 5025.97
